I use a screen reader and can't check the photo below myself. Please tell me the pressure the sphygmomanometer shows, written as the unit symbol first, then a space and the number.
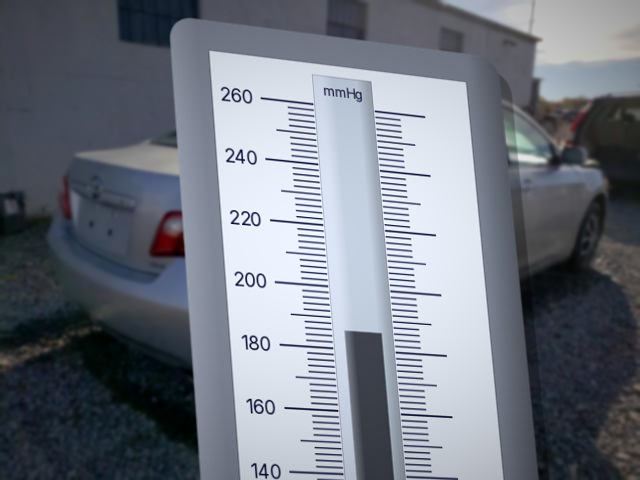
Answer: mmHg 186
